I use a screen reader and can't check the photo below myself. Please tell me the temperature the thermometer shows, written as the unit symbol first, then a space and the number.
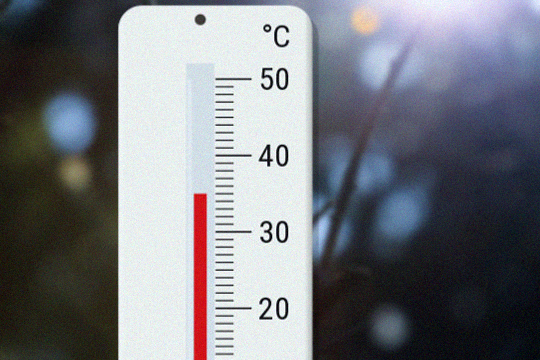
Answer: °C 35
